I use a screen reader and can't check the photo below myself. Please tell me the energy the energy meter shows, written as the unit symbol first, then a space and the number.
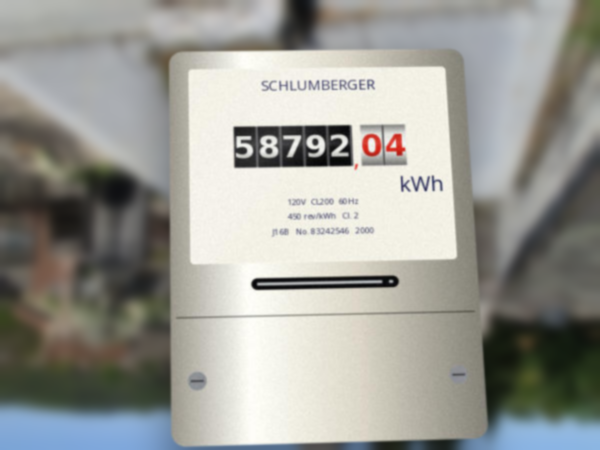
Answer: kWh 58792.04
